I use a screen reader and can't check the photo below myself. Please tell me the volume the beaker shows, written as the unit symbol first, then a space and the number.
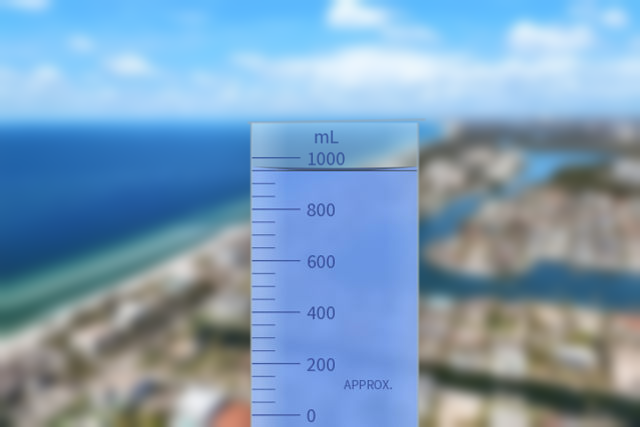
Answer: mL 950
